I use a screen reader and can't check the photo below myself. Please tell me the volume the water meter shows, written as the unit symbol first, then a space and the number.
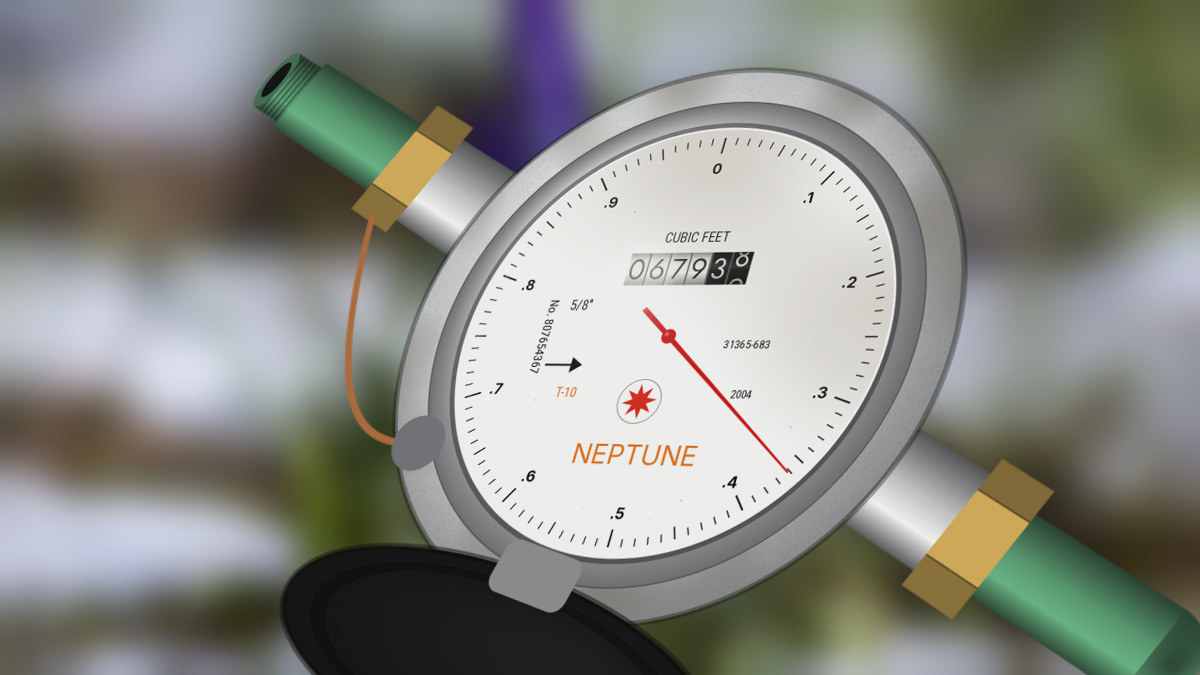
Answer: ft³ 67938.36
